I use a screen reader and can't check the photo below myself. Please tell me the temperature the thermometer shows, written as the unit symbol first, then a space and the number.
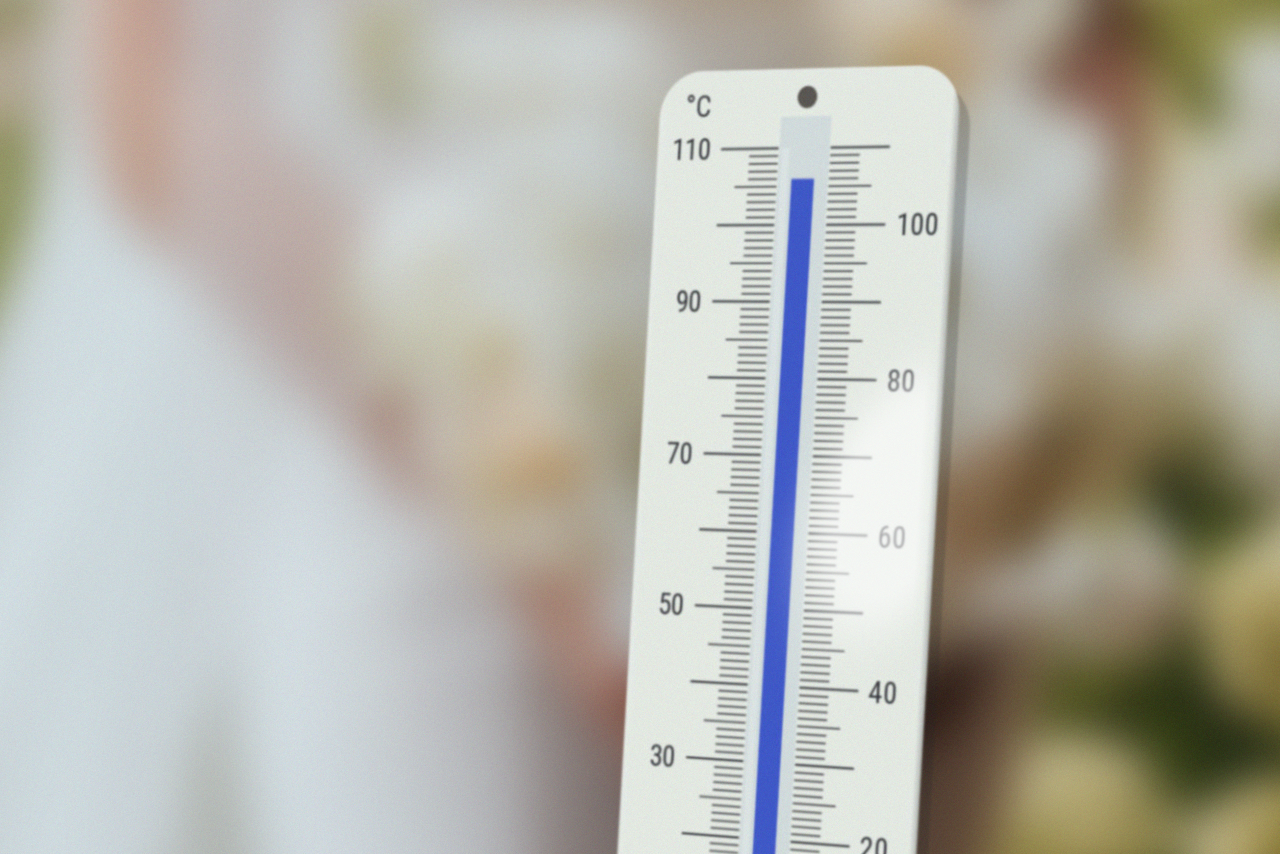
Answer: °C 106
